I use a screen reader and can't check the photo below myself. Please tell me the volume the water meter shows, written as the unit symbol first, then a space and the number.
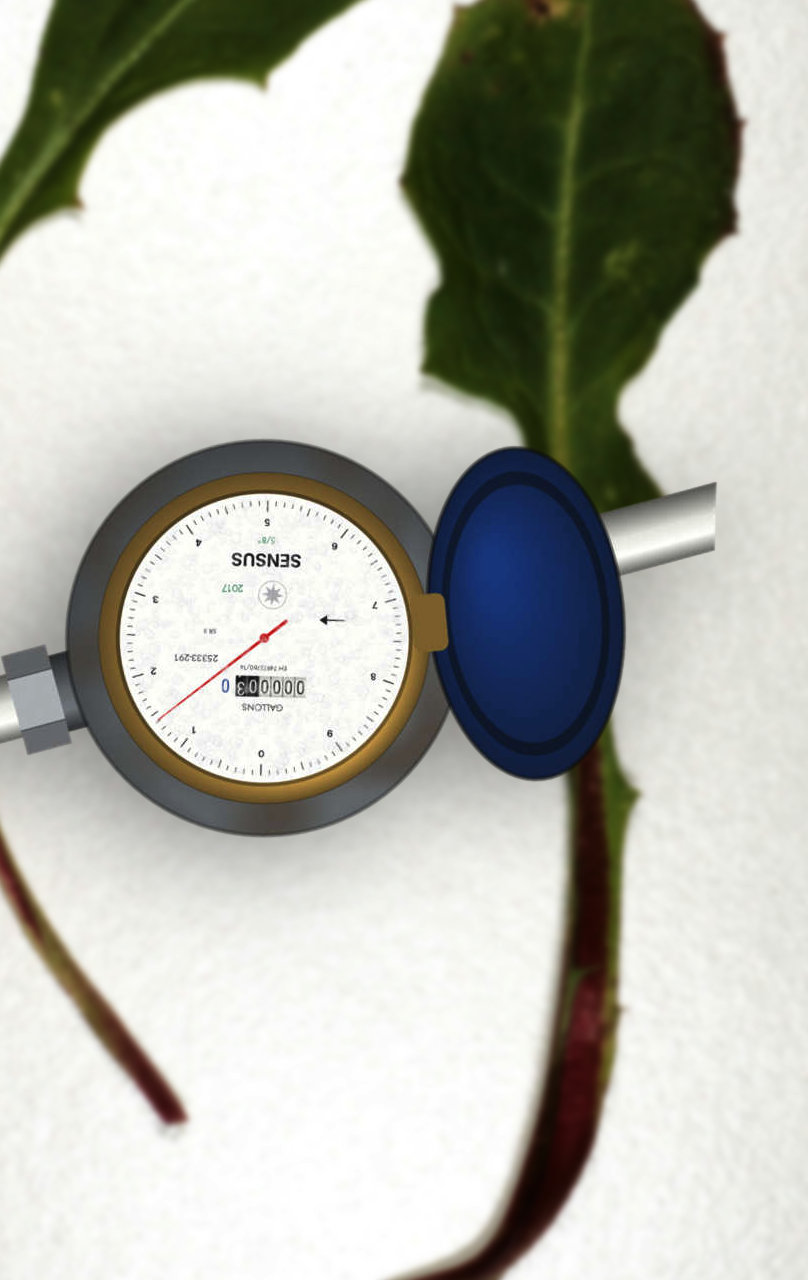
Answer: gal 31.4
